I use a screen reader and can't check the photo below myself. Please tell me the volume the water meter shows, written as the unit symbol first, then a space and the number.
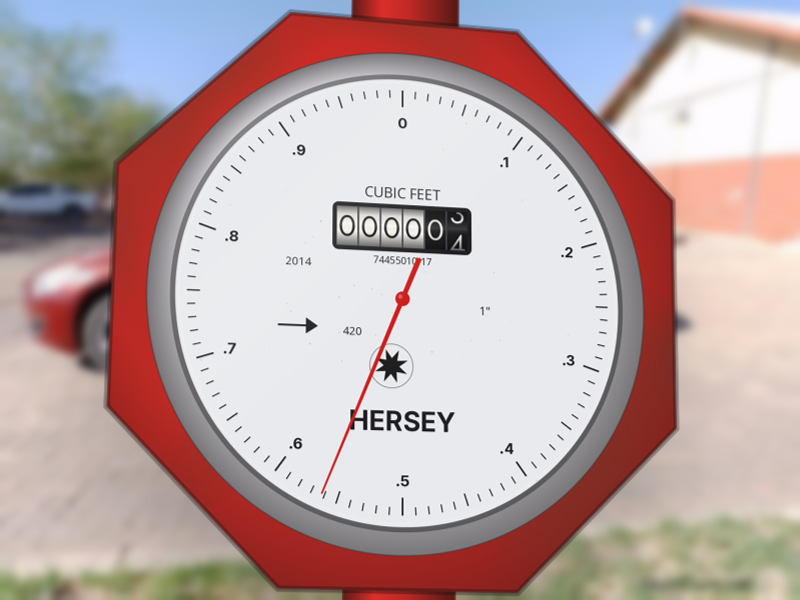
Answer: ft³ 3.56
